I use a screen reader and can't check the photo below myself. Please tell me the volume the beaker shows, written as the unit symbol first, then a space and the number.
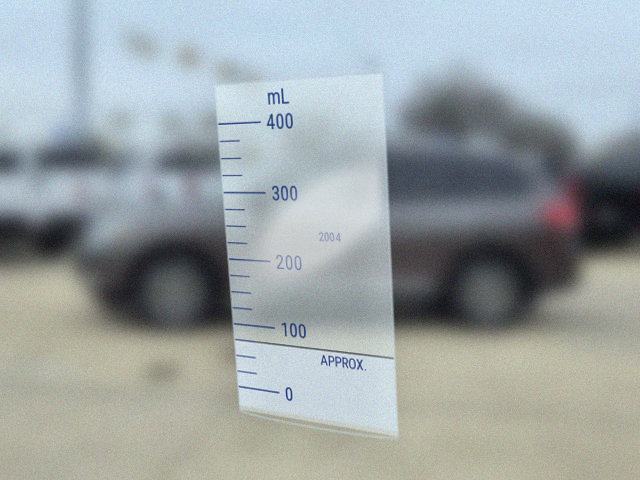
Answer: mL 75
